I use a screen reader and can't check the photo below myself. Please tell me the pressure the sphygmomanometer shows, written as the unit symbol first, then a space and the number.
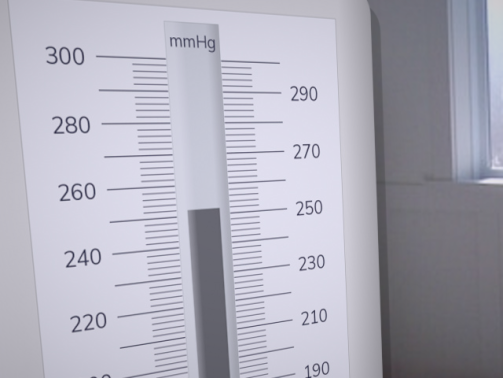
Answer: mmHg 252
